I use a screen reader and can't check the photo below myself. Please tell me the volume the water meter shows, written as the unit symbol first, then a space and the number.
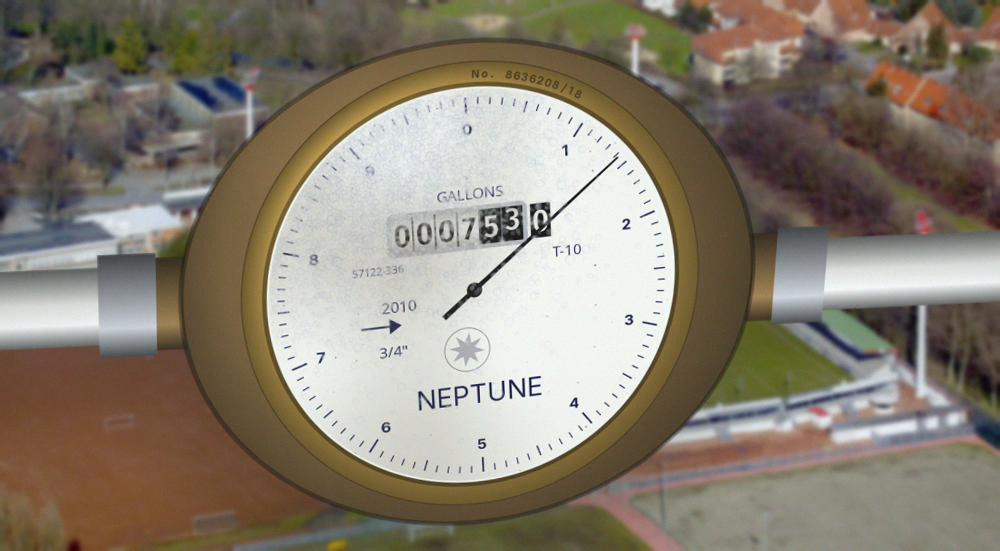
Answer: gal 7531.4
